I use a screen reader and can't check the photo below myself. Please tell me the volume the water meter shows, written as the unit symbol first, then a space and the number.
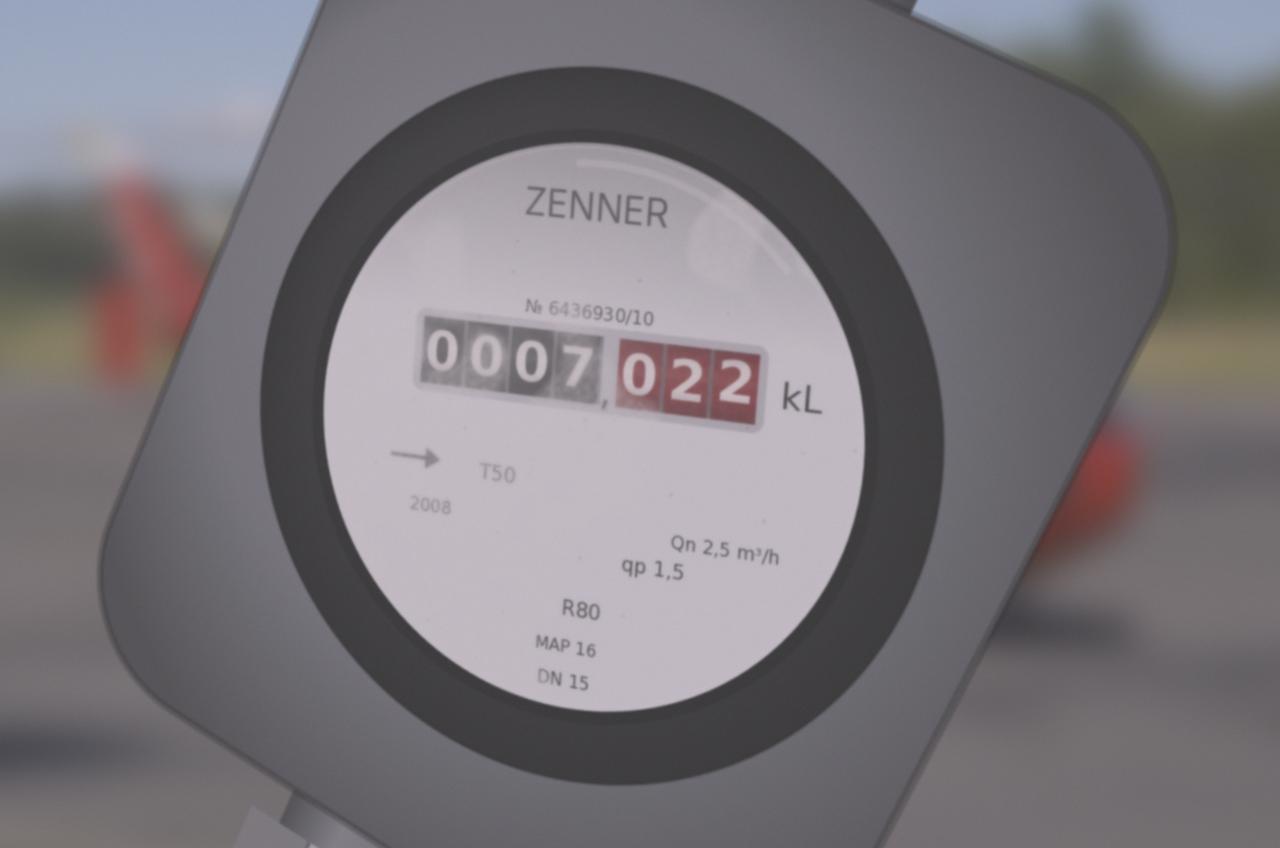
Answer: kL 7.022
